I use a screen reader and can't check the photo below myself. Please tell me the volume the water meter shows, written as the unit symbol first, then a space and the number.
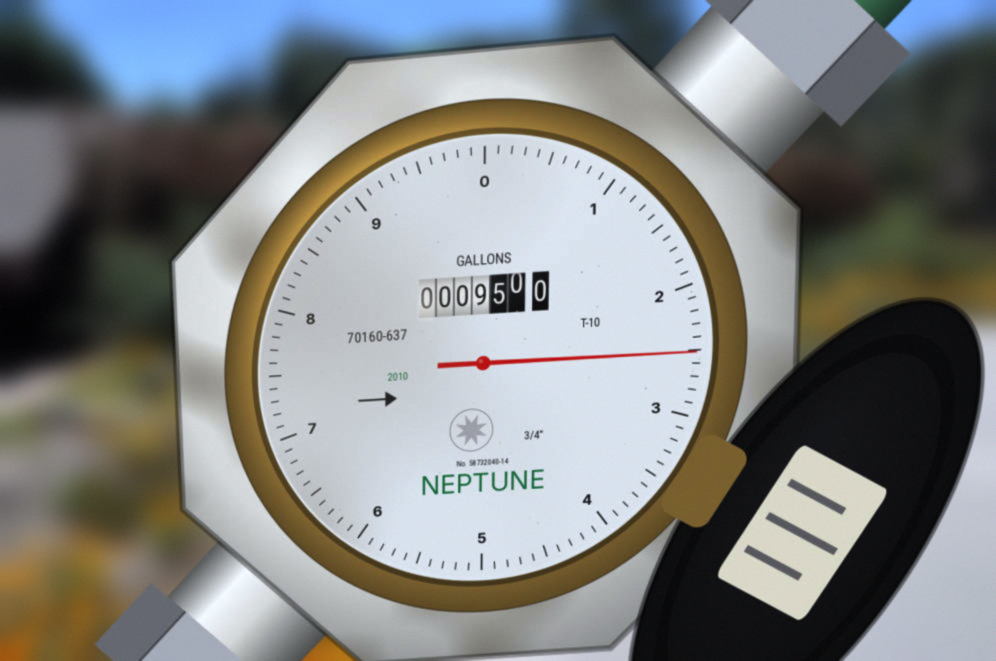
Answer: gal 9502.5
